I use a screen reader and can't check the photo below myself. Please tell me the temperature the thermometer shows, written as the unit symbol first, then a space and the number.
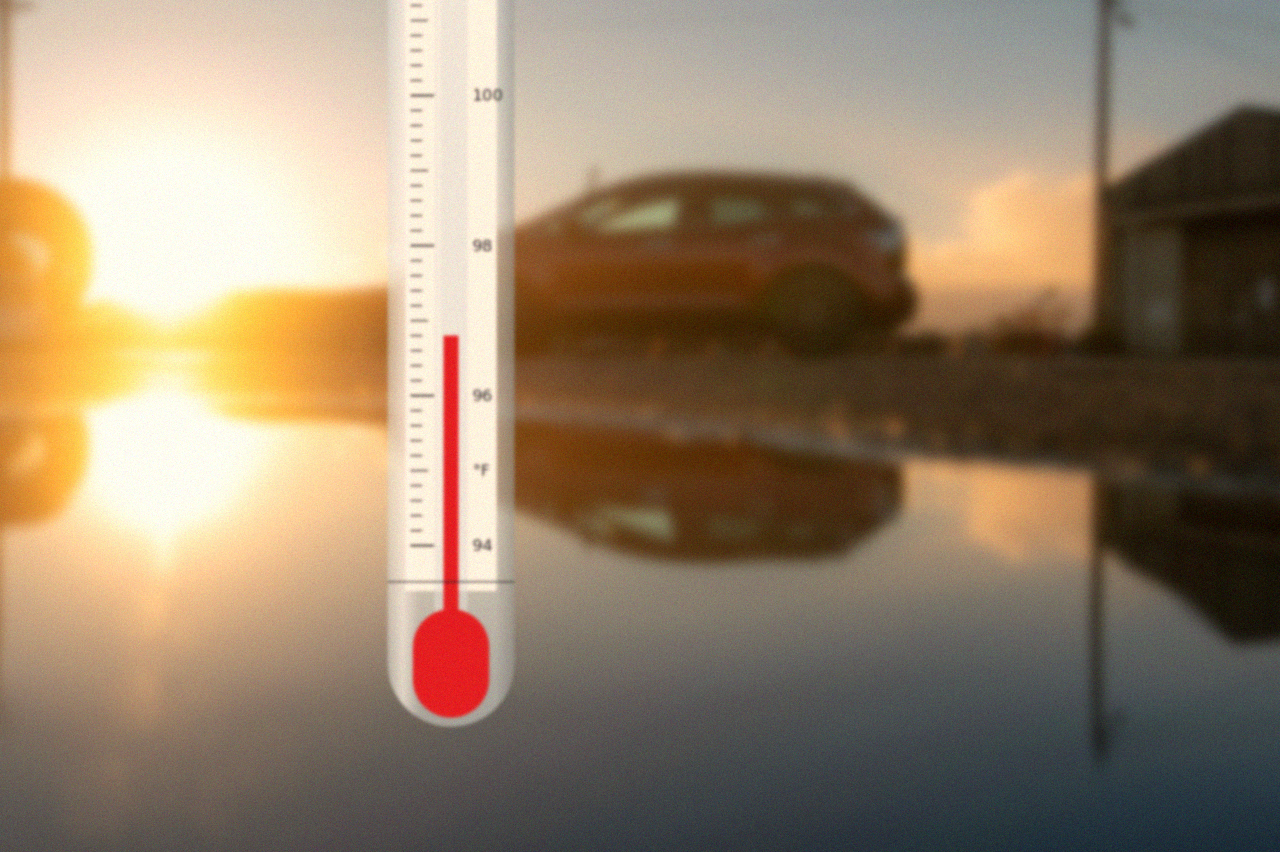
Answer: °F 96.8
